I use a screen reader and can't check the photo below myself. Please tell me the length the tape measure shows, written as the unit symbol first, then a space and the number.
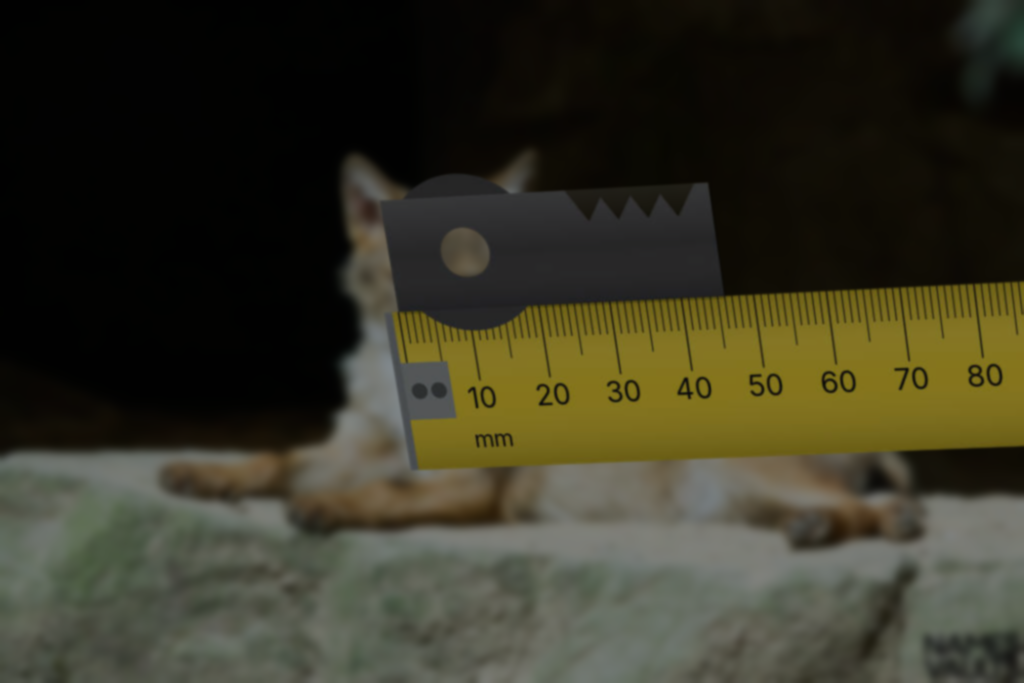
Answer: mm 46
